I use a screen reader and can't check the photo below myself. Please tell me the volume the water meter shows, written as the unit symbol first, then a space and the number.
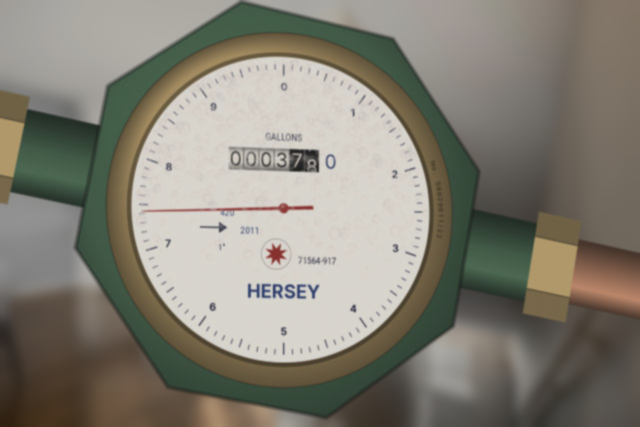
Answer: gal 3777.4
